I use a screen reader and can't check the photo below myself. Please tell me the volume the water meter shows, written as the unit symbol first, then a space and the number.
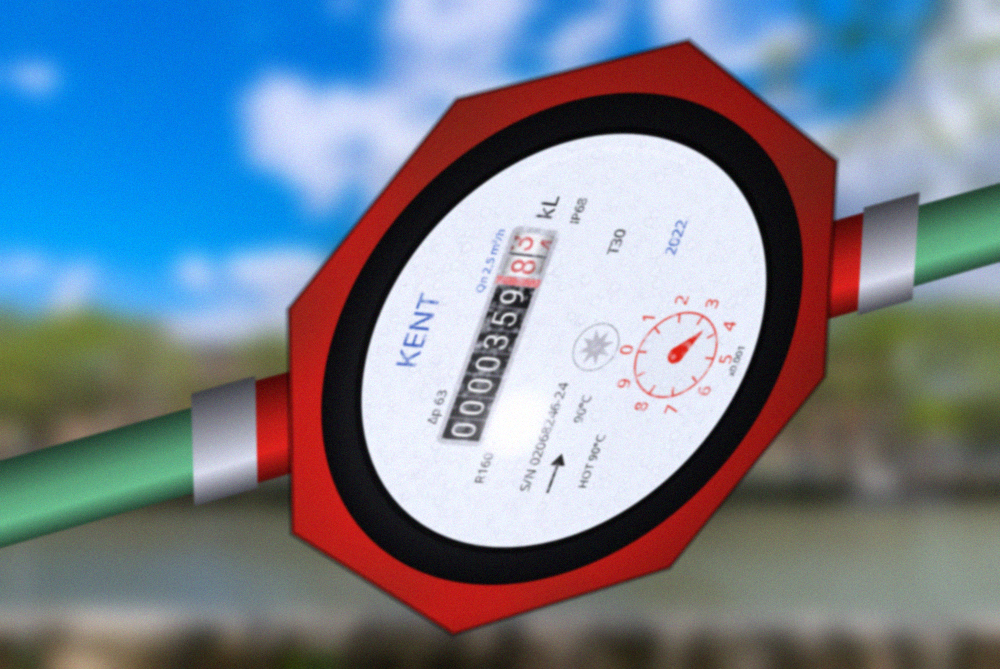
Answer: kL 359.833
